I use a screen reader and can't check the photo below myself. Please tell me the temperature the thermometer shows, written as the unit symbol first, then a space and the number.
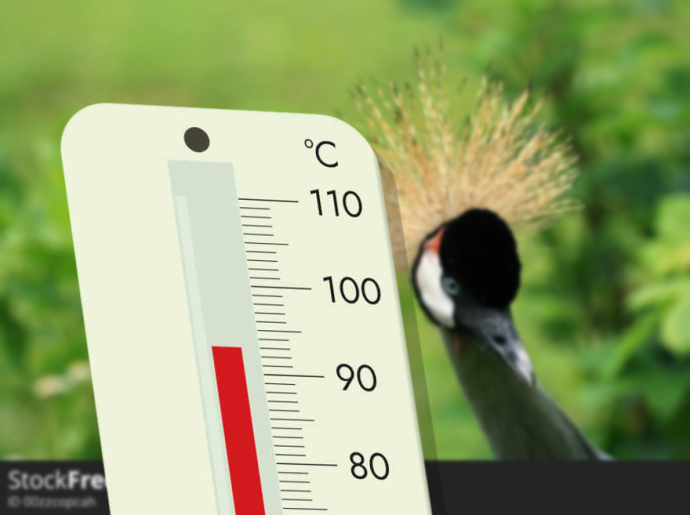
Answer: °C 93
